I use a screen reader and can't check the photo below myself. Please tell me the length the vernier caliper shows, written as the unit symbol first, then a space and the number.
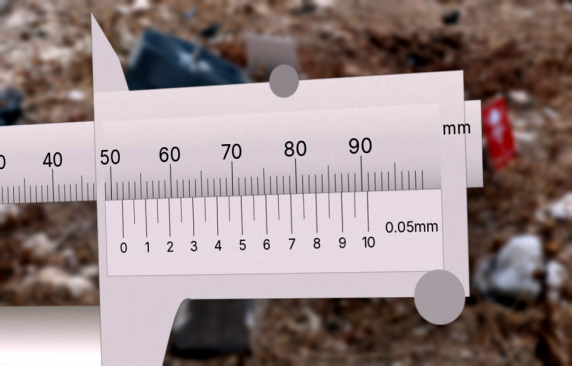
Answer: mm 51.8
